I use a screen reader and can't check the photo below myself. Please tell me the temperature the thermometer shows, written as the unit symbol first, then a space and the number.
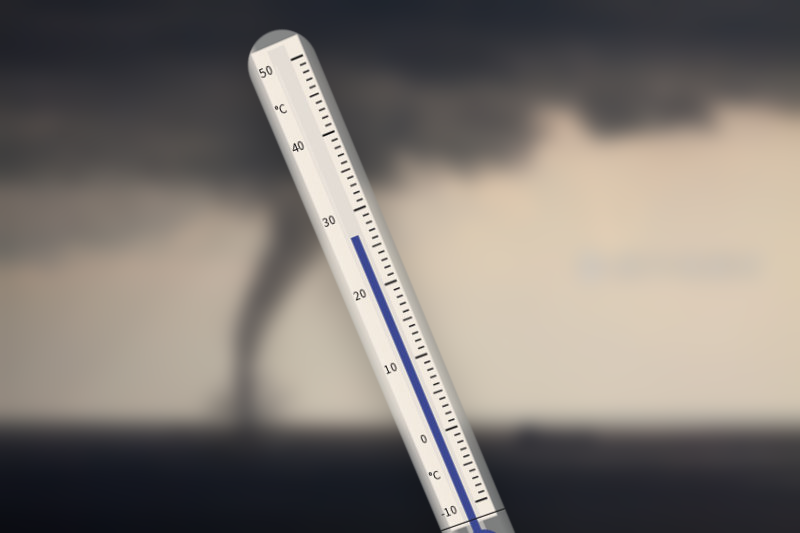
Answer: °C 27
